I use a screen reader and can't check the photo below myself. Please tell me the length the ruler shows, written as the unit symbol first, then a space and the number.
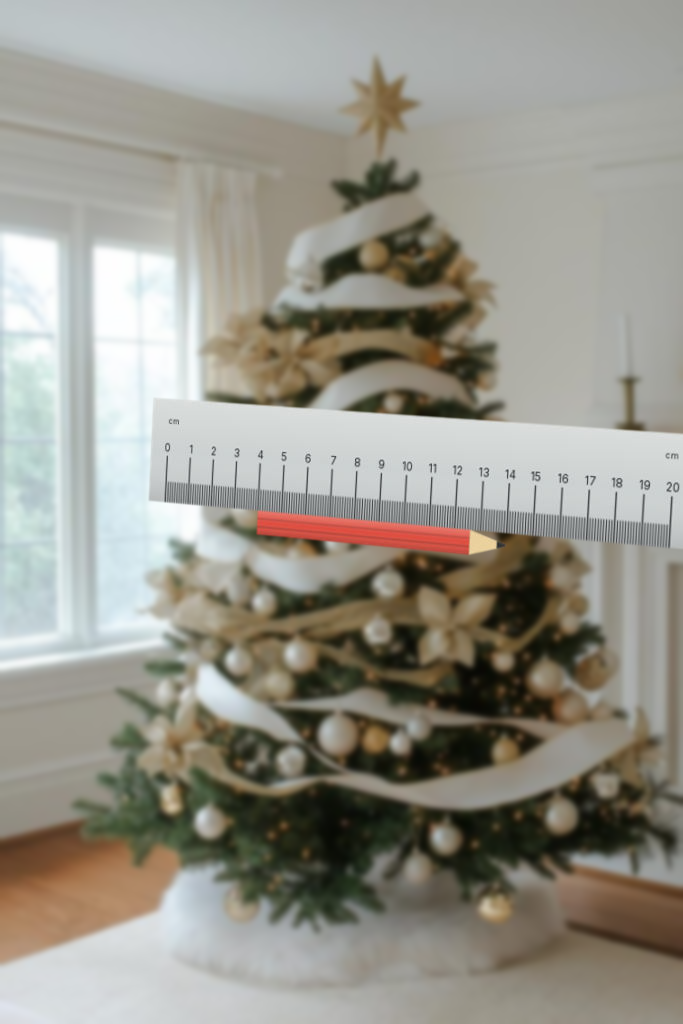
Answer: cm 10
